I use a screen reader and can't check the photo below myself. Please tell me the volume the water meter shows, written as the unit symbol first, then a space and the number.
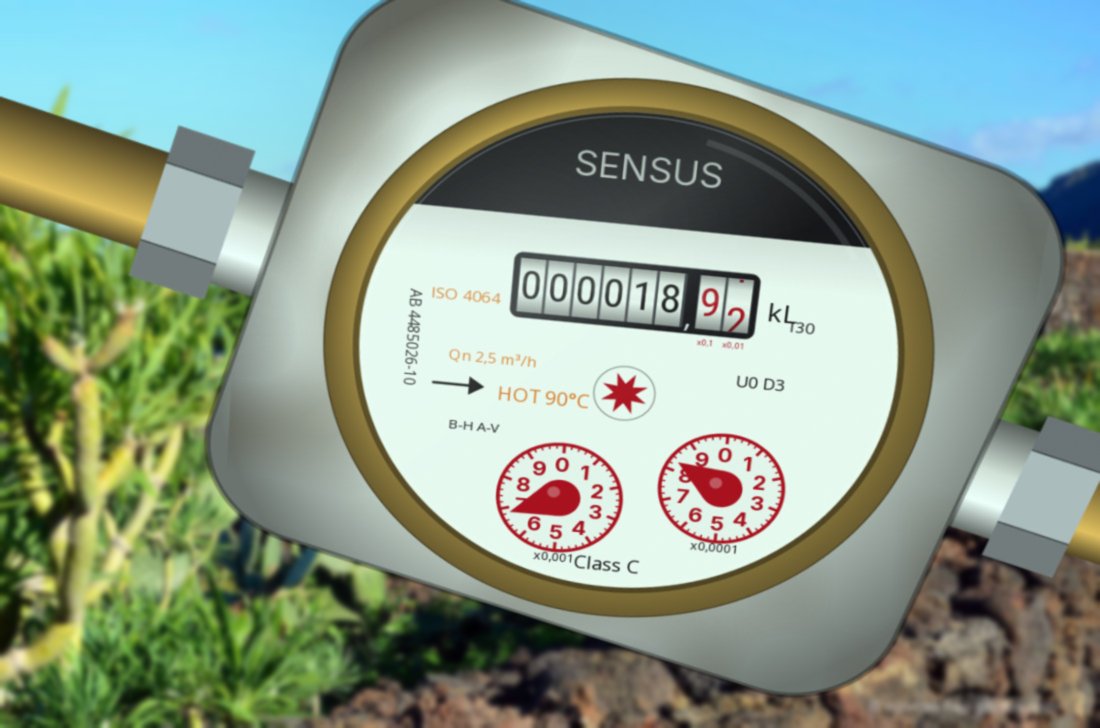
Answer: kL 18.9168
